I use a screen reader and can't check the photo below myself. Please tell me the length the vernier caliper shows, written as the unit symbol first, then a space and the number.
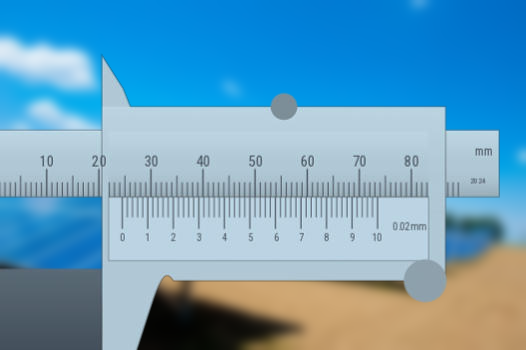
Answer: mm 24.5
